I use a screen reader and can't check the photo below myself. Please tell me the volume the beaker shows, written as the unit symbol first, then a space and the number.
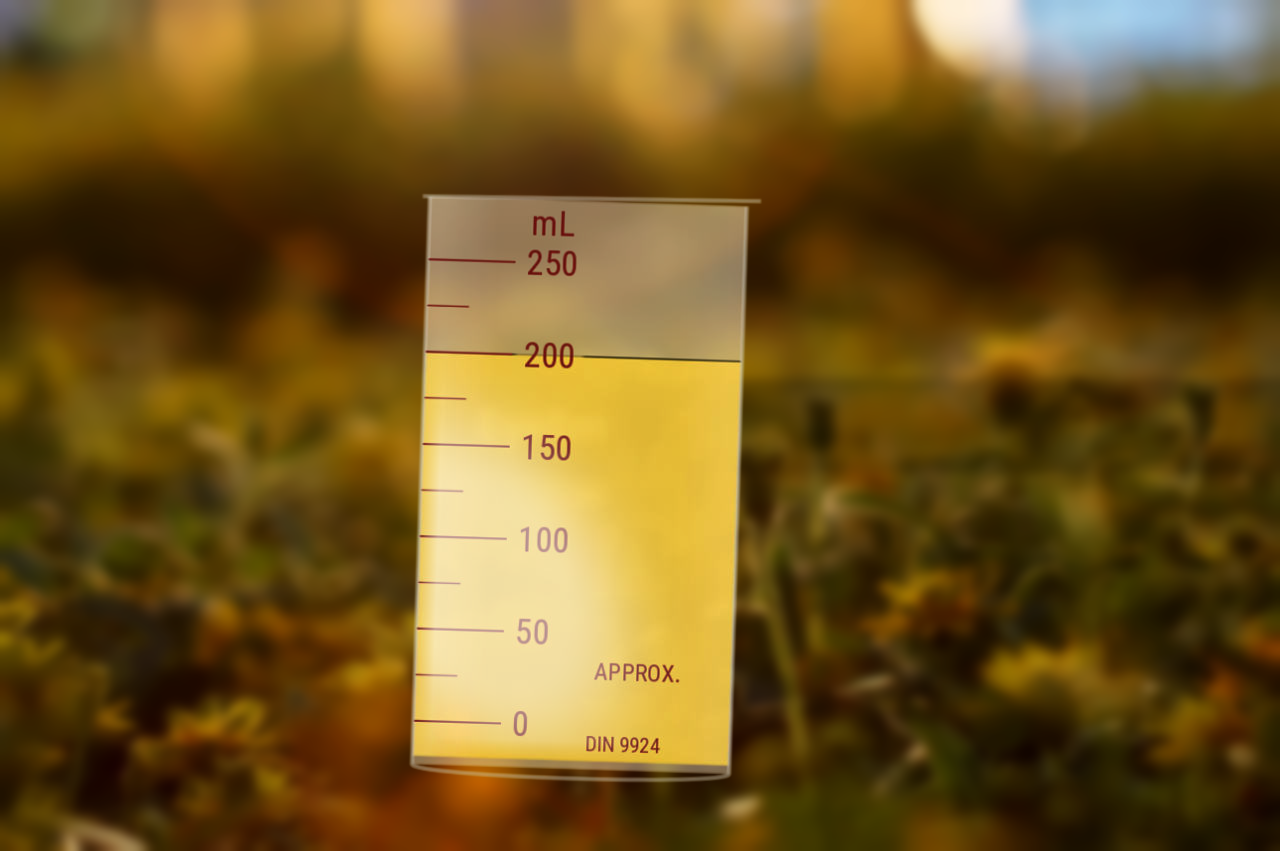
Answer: mL 200
